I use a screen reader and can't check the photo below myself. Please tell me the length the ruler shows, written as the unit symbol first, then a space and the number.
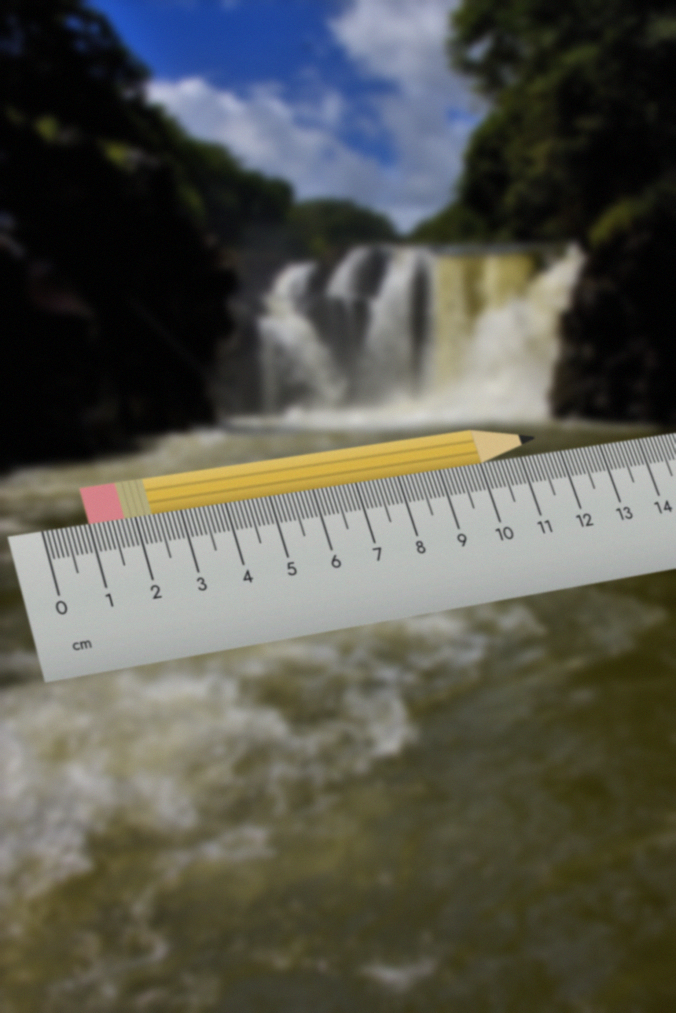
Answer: cm 10.5
